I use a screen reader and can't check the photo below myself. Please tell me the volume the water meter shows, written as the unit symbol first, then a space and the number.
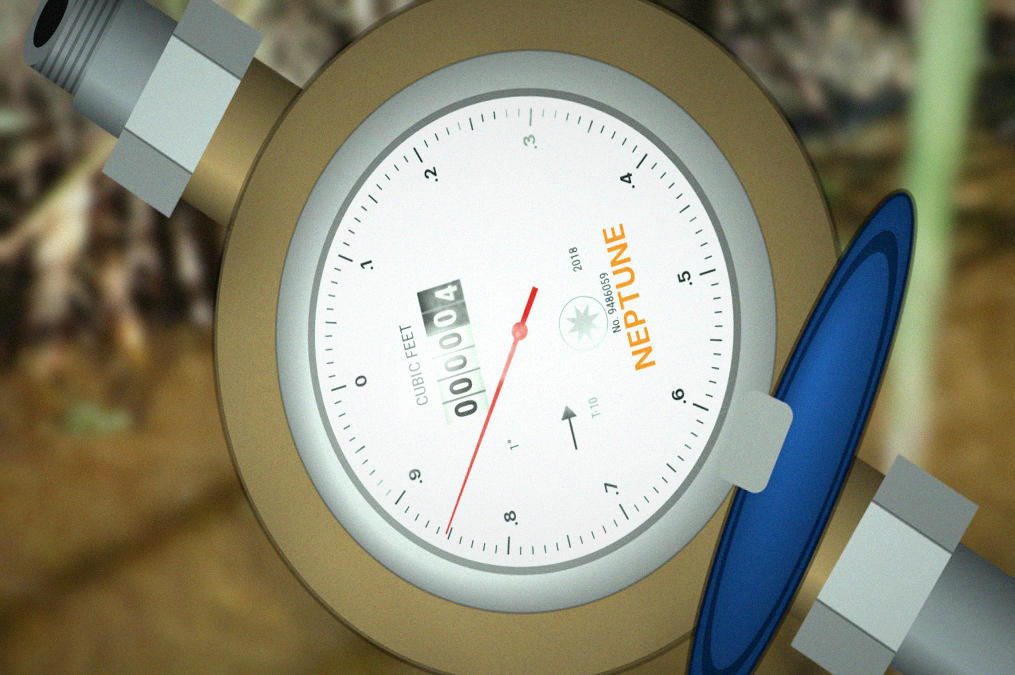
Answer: ft³ 3.85
